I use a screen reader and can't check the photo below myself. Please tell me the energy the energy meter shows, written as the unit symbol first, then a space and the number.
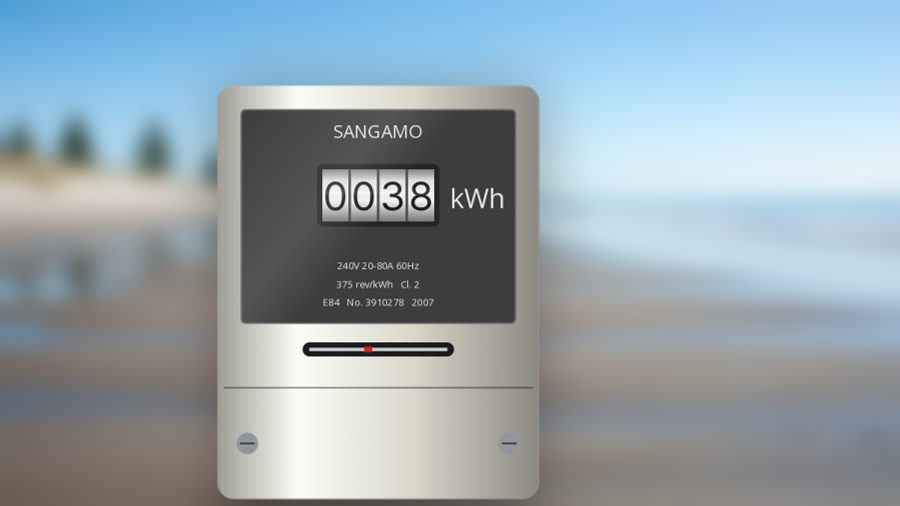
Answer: kWh 38
